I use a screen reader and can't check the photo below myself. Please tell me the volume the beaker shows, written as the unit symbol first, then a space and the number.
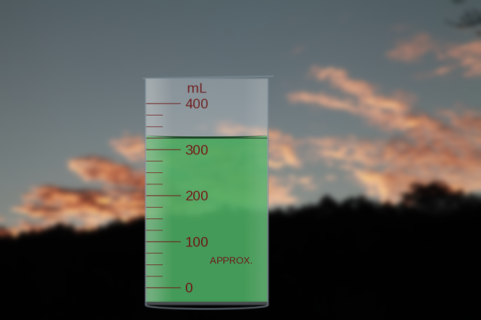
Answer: mL 325
